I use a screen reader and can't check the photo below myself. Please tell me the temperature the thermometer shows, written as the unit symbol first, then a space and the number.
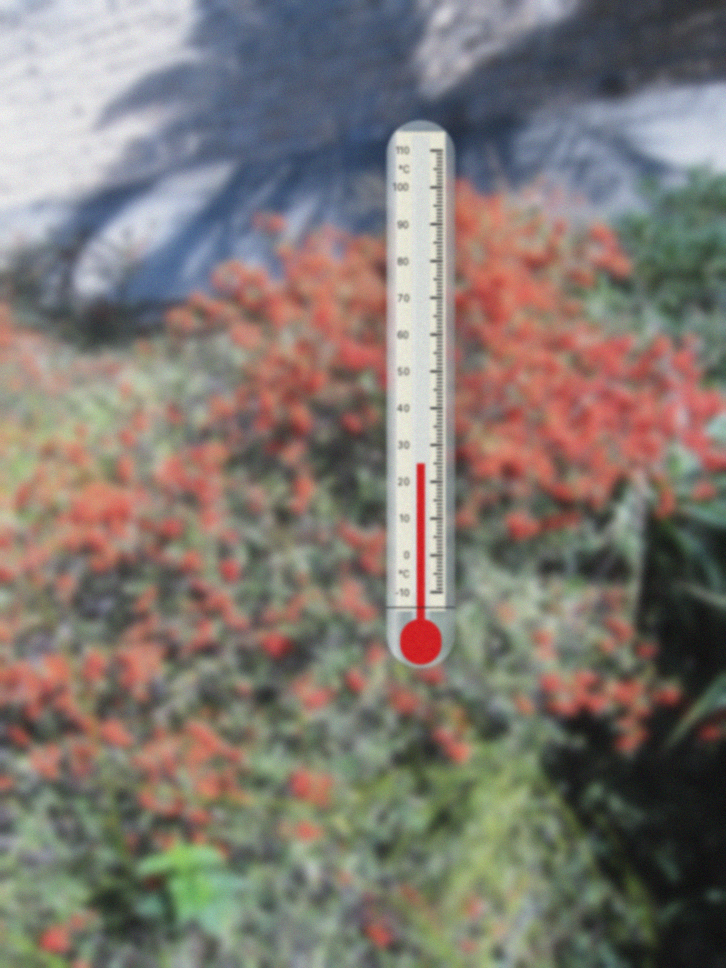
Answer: °C 25
